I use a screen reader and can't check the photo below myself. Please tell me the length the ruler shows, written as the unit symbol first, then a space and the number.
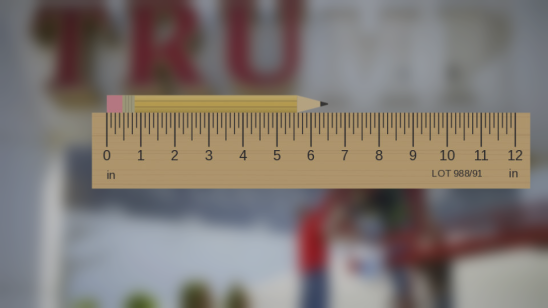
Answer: in 6.5
